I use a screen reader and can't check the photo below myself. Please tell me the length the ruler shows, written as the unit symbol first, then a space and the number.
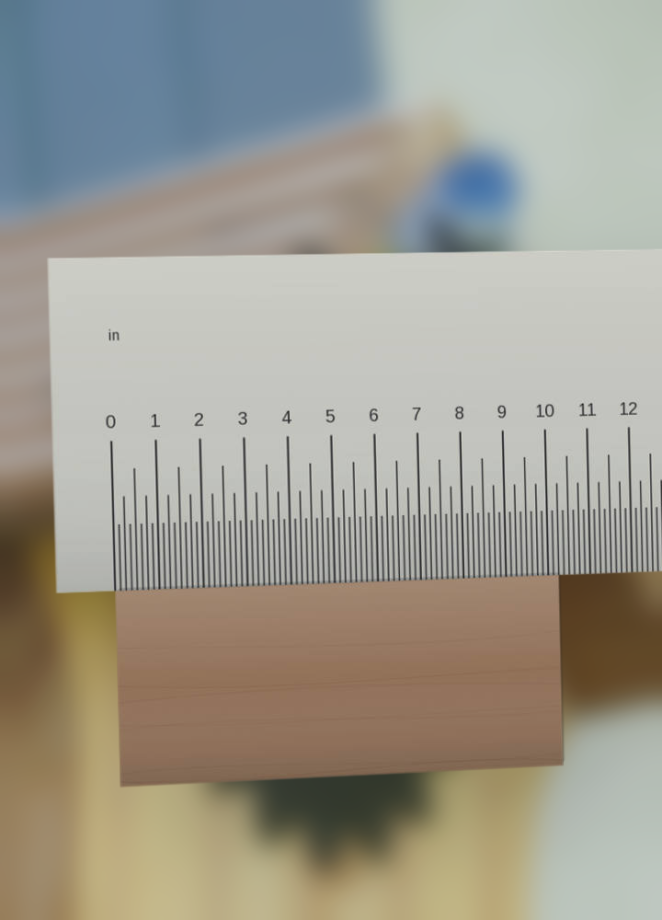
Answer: in 10.25
